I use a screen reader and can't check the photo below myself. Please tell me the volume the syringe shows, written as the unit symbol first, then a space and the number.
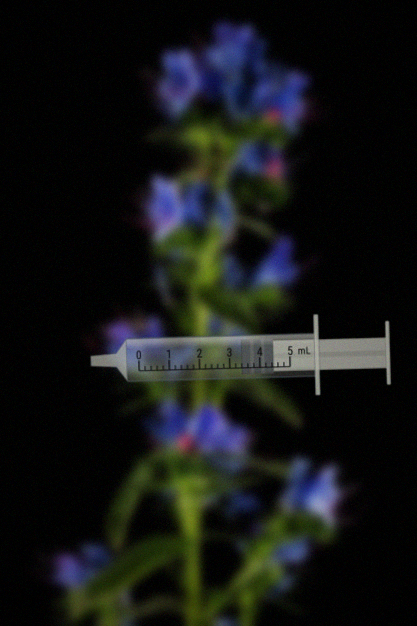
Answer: mL 3.4
